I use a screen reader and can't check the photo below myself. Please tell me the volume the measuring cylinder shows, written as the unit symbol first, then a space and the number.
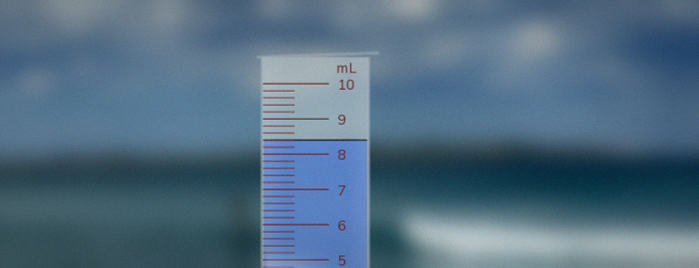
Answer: mL 8.4
